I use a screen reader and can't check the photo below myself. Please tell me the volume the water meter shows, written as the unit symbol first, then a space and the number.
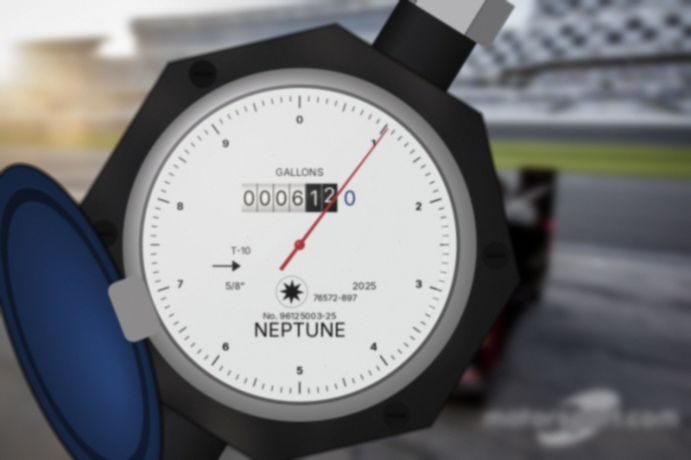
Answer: gal 6121.0
